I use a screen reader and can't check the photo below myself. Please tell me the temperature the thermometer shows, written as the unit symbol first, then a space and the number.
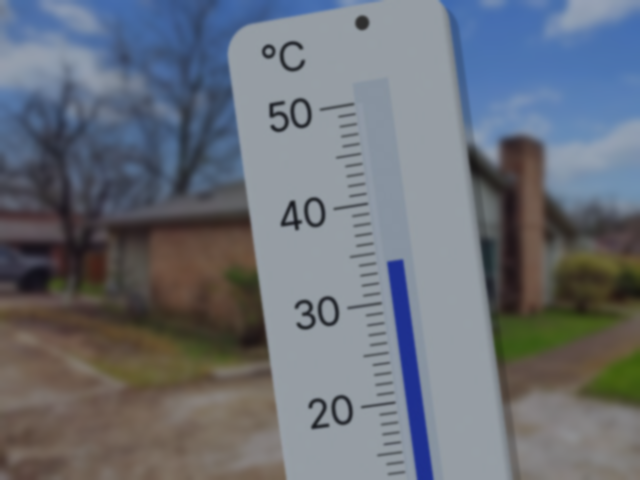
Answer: °C 34
